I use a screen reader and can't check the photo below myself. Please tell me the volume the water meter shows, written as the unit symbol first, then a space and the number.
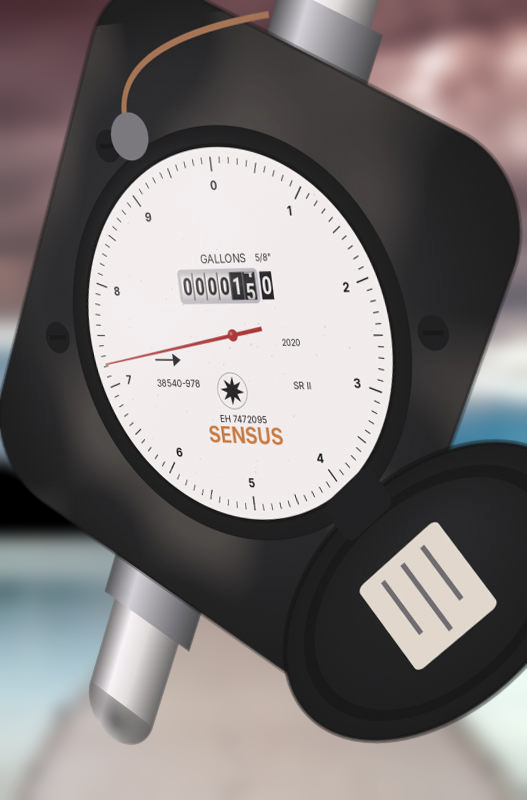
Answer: gal 147.2
